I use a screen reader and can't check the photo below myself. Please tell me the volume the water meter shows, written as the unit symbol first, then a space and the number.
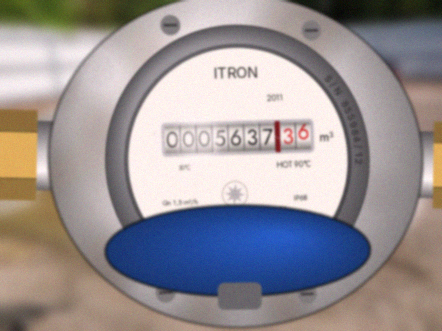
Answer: m³ 5637.36
